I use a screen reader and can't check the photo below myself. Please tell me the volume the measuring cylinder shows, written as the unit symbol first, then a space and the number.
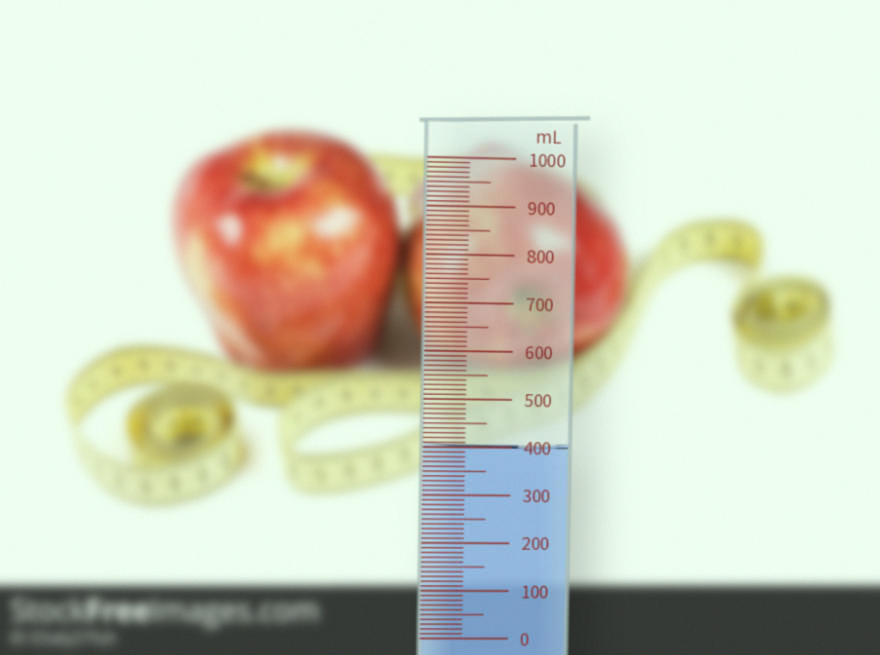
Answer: mL 400
